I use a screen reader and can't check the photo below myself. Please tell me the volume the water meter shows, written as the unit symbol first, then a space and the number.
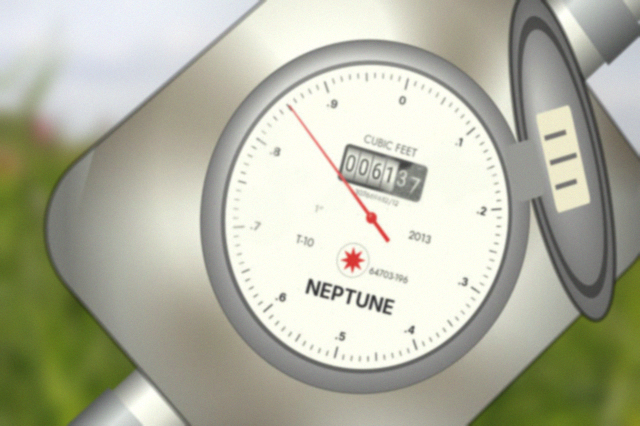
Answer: ft³ 6136.85
